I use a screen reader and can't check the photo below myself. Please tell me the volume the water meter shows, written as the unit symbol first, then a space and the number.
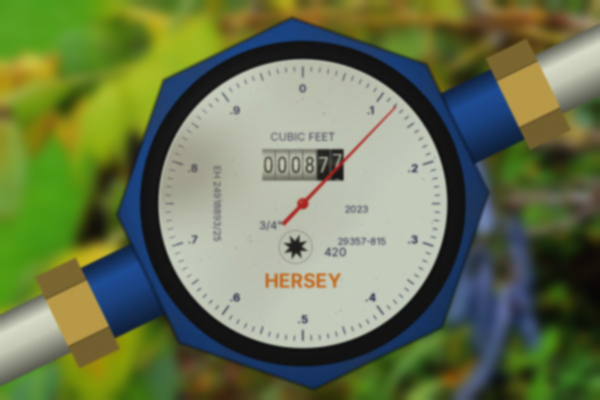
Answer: ft³ 877.12
